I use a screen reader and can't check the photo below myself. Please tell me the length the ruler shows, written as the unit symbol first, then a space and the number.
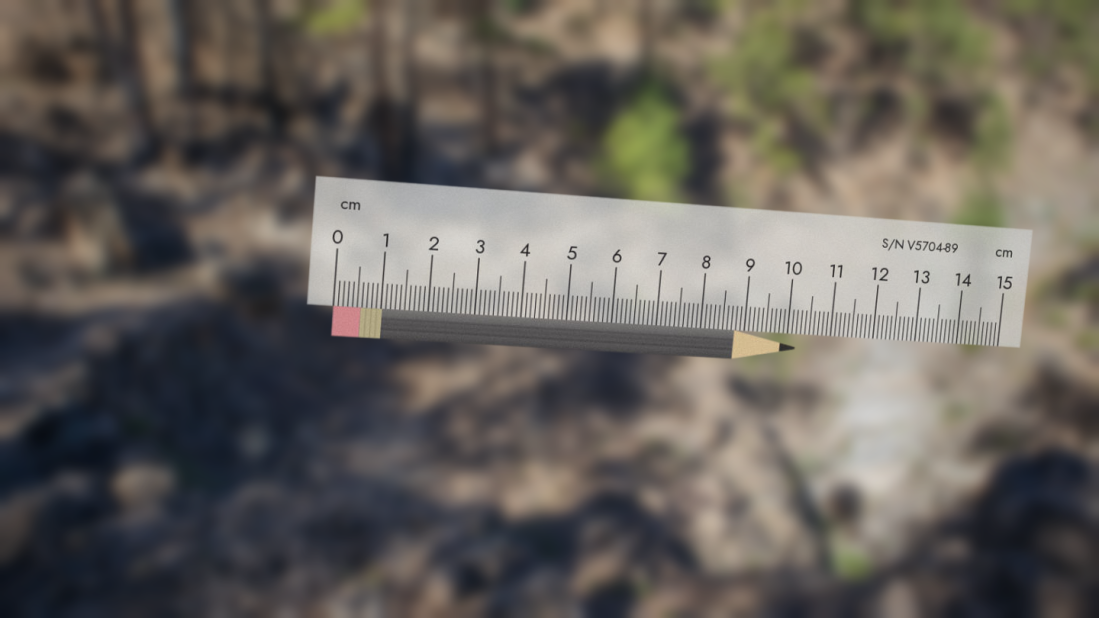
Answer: cm 10.2
